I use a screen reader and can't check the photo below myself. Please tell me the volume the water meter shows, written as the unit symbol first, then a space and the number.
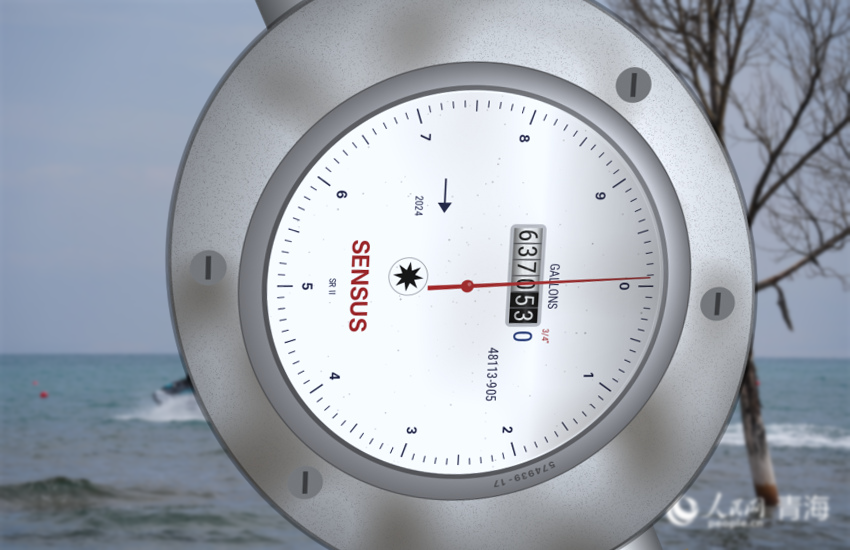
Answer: gal 6370529.9
